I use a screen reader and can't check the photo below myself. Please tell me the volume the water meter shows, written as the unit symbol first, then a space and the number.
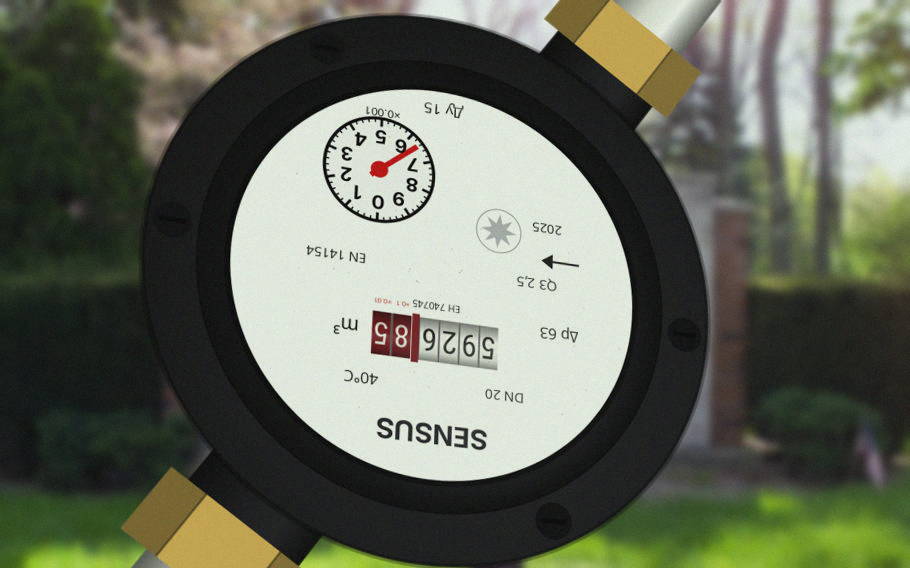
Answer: m³ 5926.856
